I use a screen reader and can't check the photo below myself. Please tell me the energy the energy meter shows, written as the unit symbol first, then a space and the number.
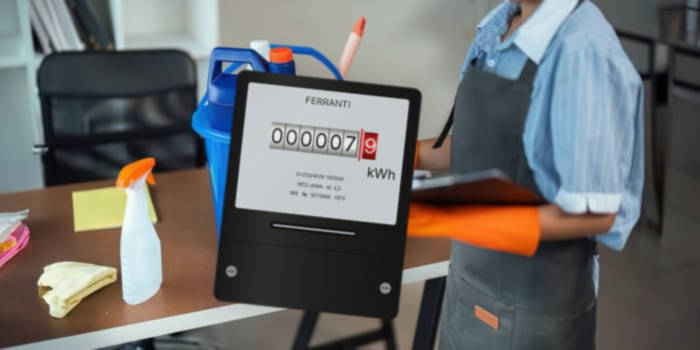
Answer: kWh 7.9
